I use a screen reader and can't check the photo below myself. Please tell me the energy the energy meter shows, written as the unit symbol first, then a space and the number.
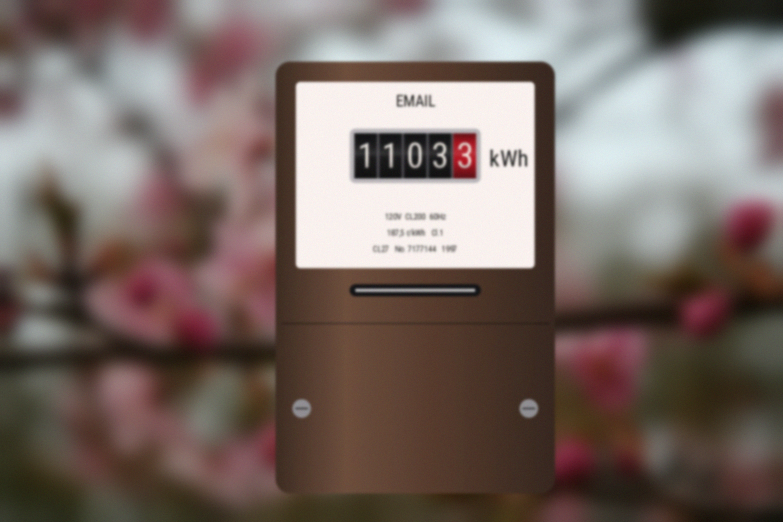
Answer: kWh 1103.3
